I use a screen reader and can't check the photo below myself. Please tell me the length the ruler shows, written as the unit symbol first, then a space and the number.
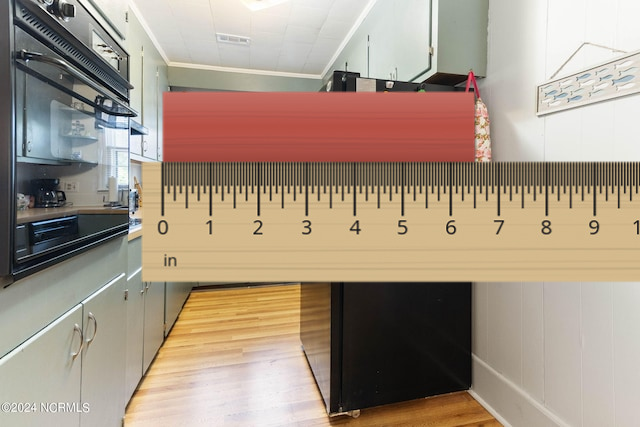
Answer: in 6.5
